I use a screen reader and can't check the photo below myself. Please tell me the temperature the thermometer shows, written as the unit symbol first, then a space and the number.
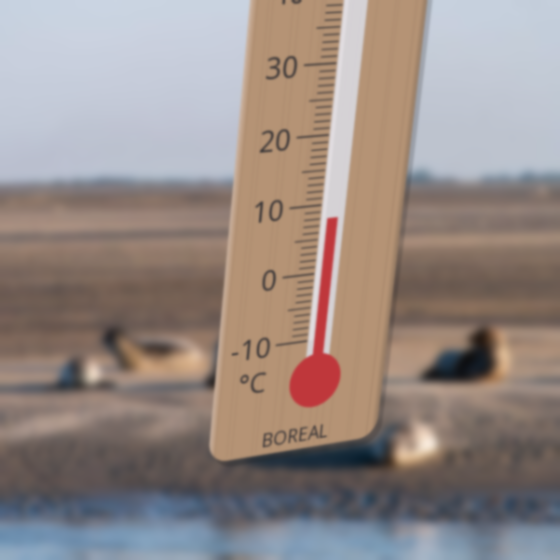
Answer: °C 8
